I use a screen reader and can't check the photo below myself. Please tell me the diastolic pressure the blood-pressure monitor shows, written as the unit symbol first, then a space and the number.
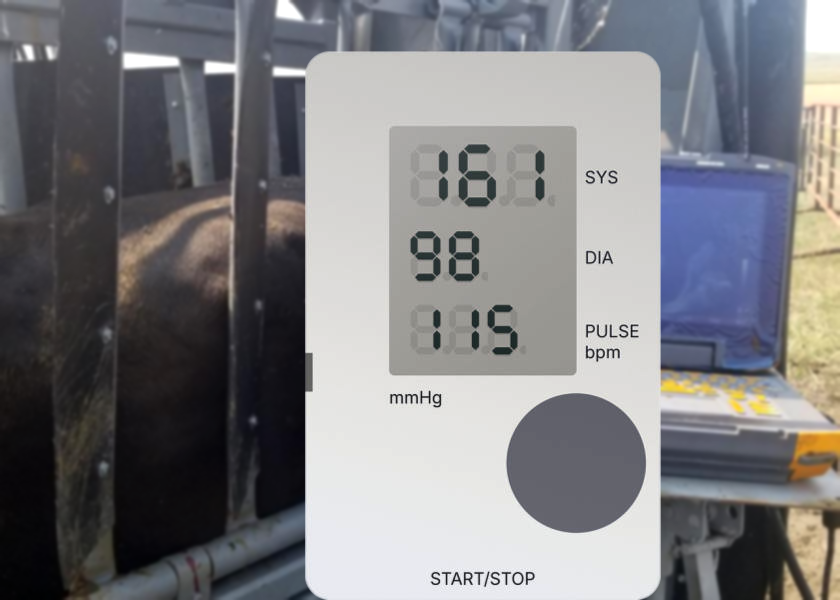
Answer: mmHg 98
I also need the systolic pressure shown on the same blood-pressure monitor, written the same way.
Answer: mmHg 161
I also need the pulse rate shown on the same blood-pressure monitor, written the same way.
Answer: bpm 115
